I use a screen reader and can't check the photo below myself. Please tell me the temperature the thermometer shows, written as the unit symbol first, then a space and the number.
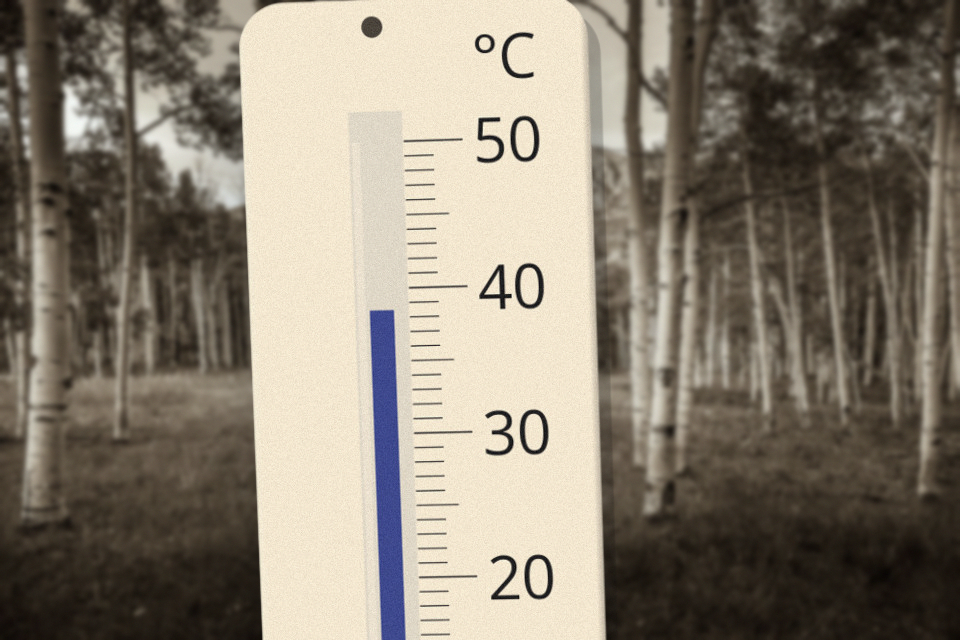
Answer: °C 38.5
